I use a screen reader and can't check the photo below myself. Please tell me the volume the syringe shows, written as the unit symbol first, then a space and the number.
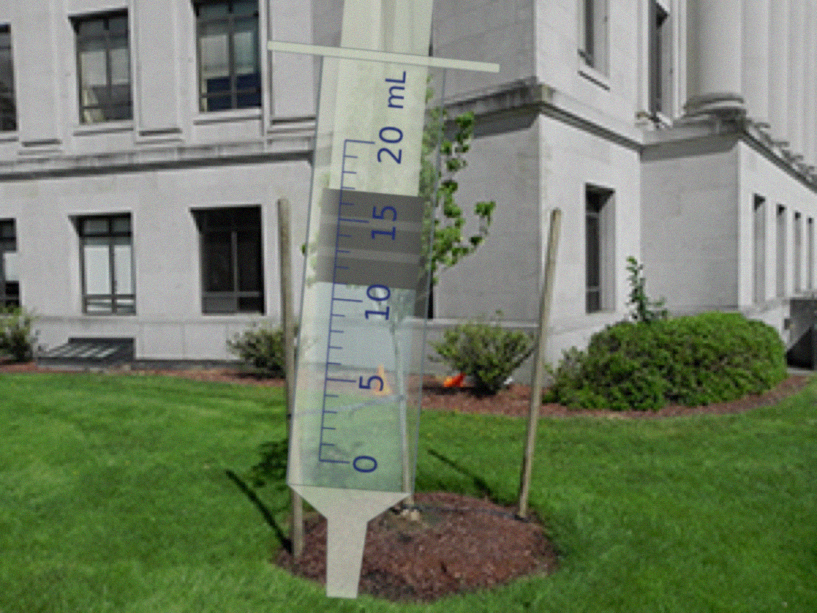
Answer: mL 11
